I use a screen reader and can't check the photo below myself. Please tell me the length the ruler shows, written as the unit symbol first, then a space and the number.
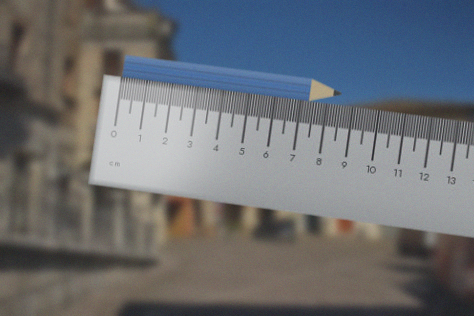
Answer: cm 8.5
